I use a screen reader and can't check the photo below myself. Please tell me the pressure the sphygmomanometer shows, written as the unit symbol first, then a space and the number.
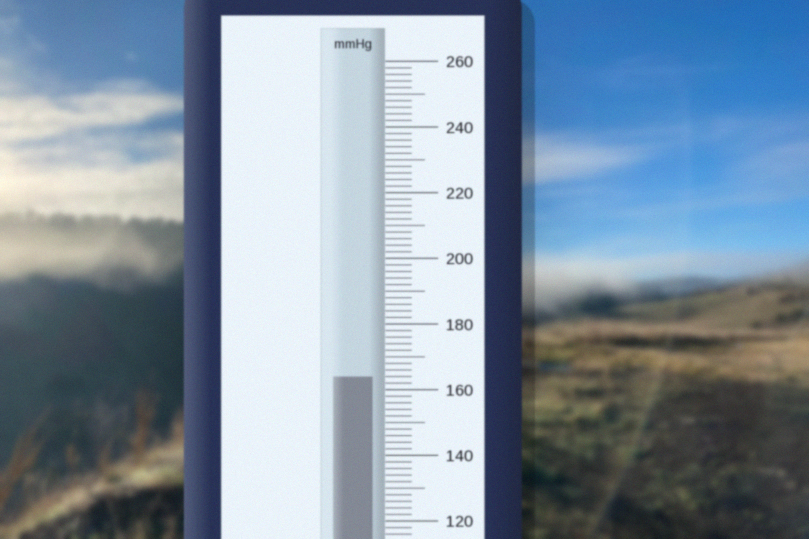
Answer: mmHg 164
